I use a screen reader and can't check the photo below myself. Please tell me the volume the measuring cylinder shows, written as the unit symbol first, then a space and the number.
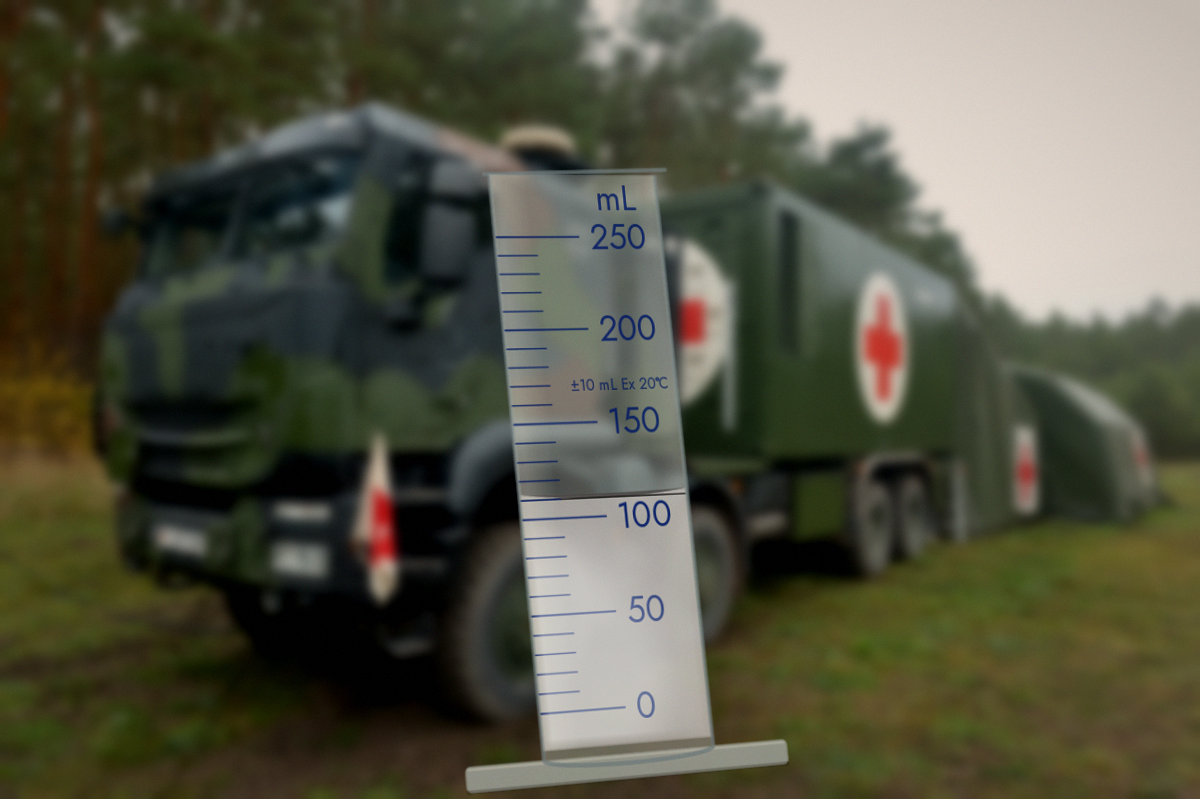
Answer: mL 110
